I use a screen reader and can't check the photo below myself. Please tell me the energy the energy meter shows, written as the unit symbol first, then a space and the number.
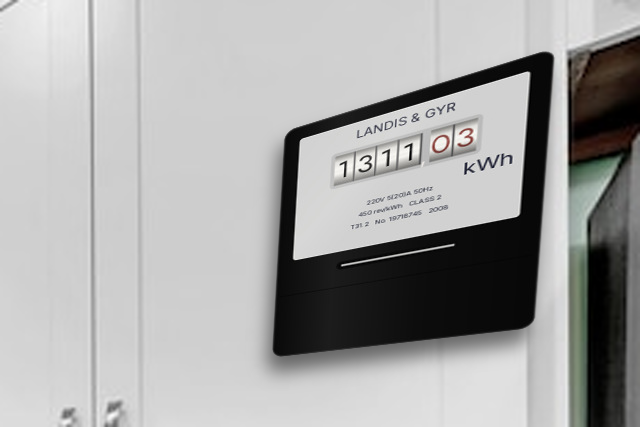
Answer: kWh 1311.03
